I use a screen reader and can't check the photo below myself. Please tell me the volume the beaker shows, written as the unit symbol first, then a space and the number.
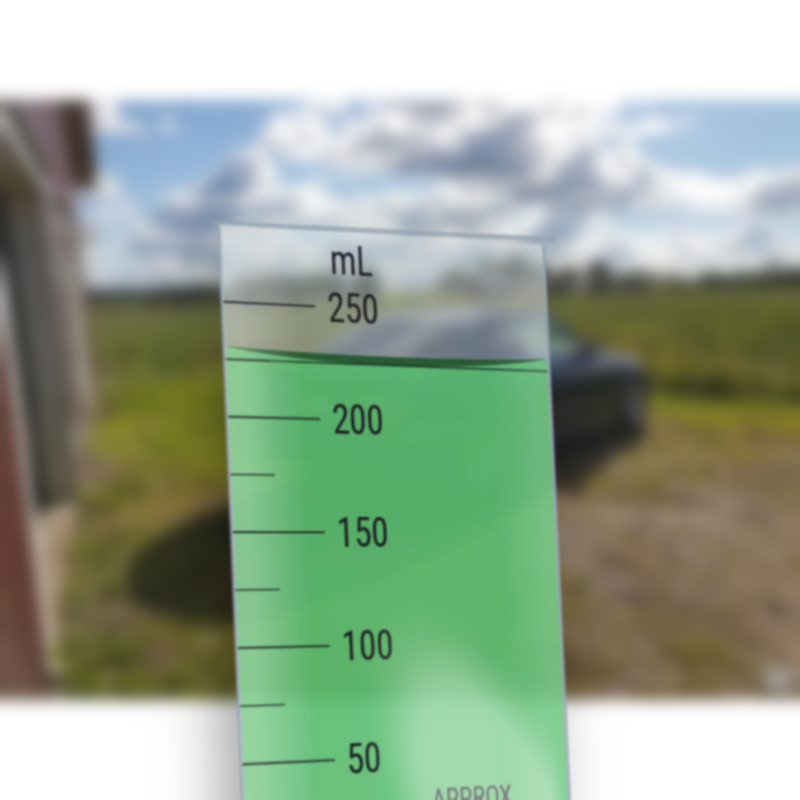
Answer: mL 225
